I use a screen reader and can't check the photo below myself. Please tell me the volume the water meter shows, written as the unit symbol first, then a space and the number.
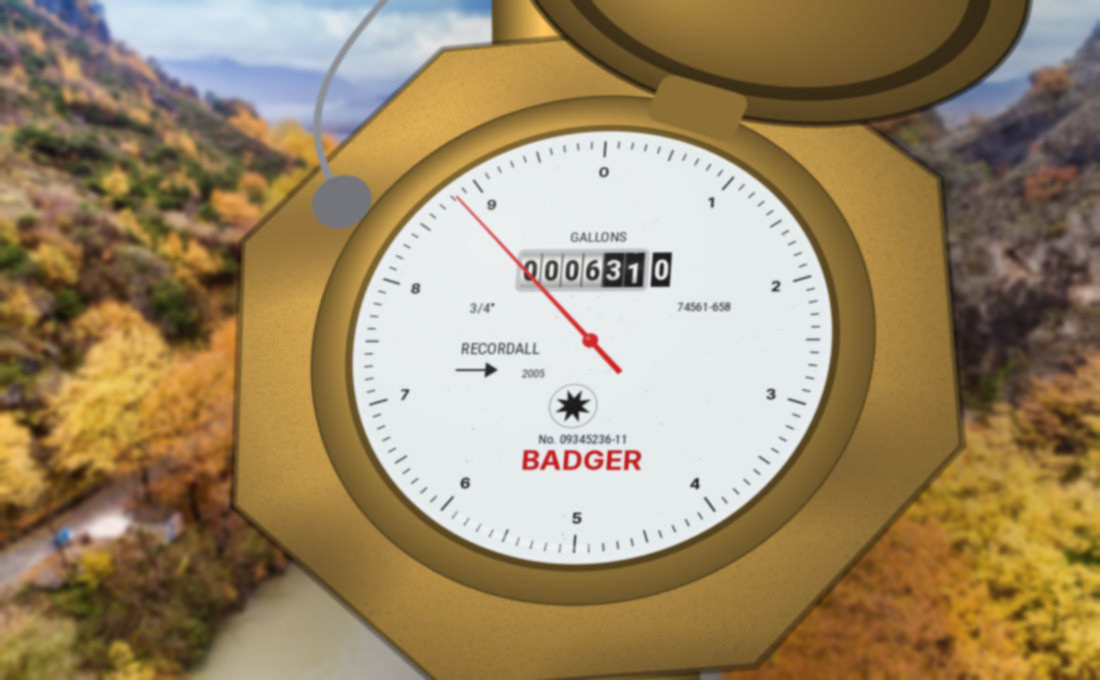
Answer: gal 6308.8
